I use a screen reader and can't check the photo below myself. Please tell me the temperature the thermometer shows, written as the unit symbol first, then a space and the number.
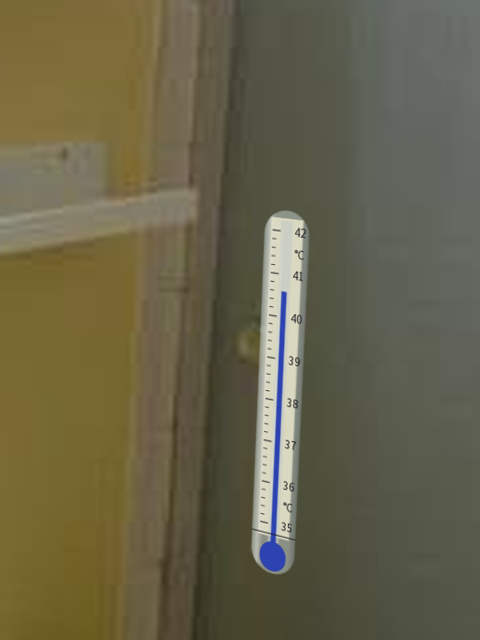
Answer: °C 40.6
